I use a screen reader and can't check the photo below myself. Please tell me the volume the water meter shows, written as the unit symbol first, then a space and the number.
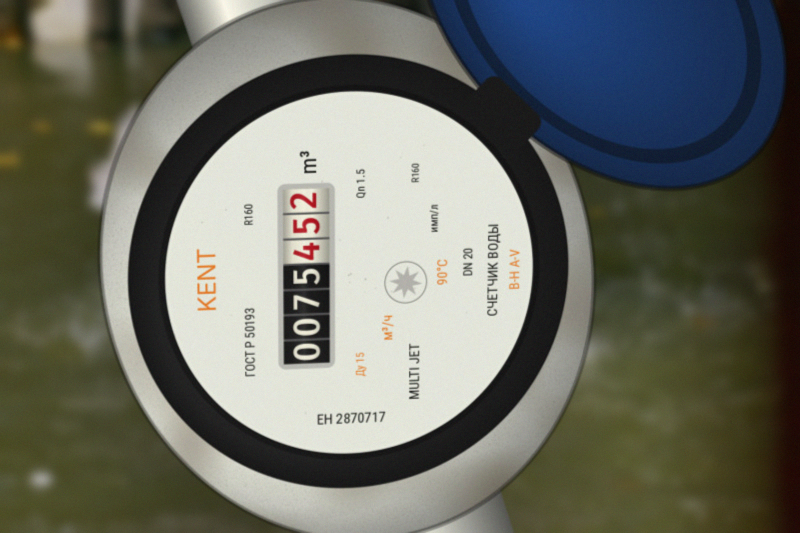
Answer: m³ 75.452
